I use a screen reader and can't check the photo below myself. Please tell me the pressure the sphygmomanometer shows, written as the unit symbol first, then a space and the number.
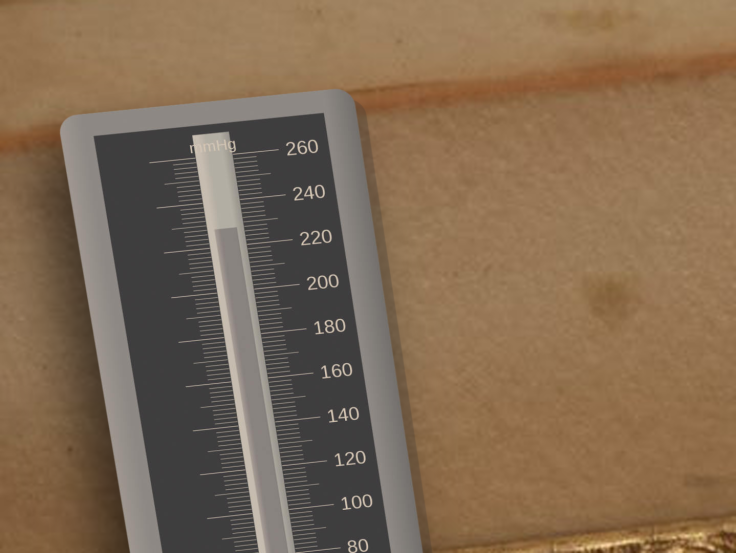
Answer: mmHg 228
